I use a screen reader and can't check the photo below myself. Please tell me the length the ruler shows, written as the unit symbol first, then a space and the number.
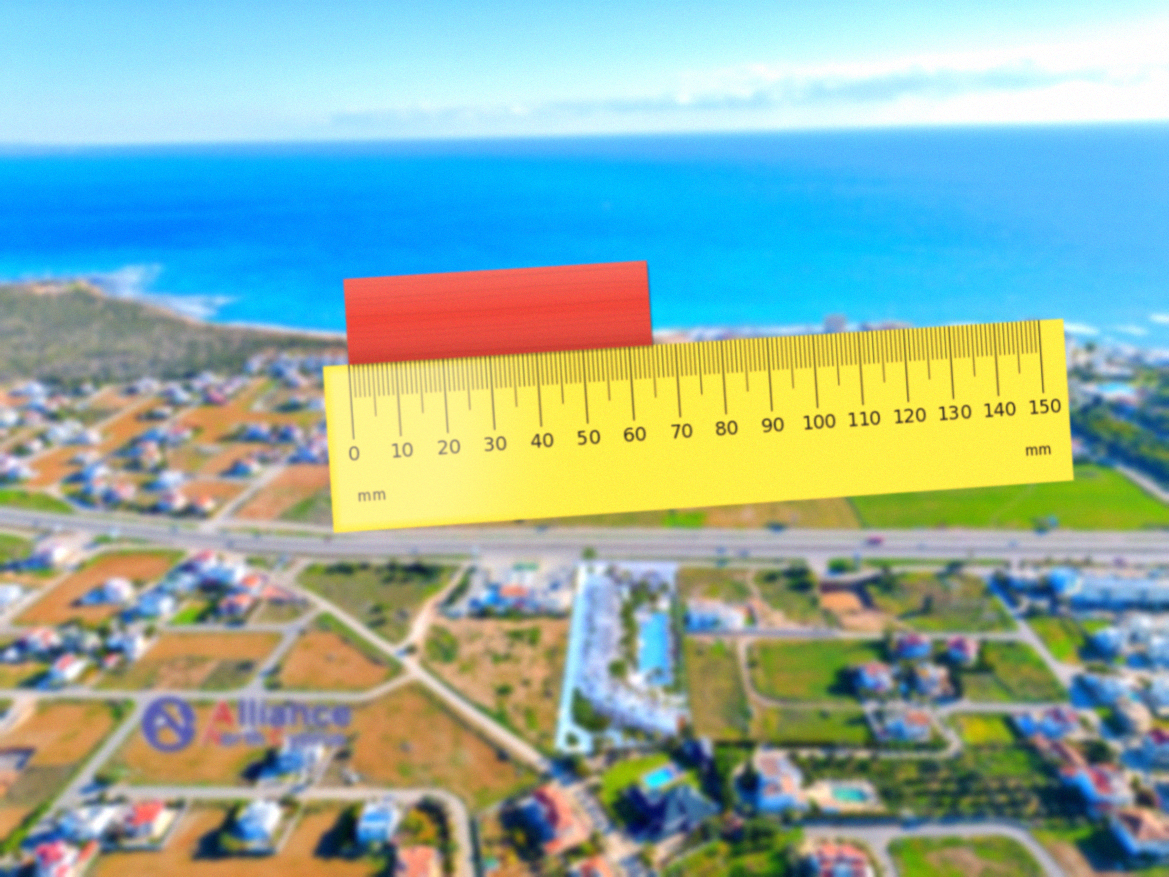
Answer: mm 65
